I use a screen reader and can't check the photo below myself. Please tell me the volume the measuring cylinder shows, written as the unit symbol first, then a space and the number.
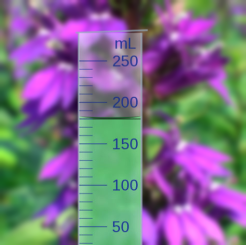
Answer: mL 180
